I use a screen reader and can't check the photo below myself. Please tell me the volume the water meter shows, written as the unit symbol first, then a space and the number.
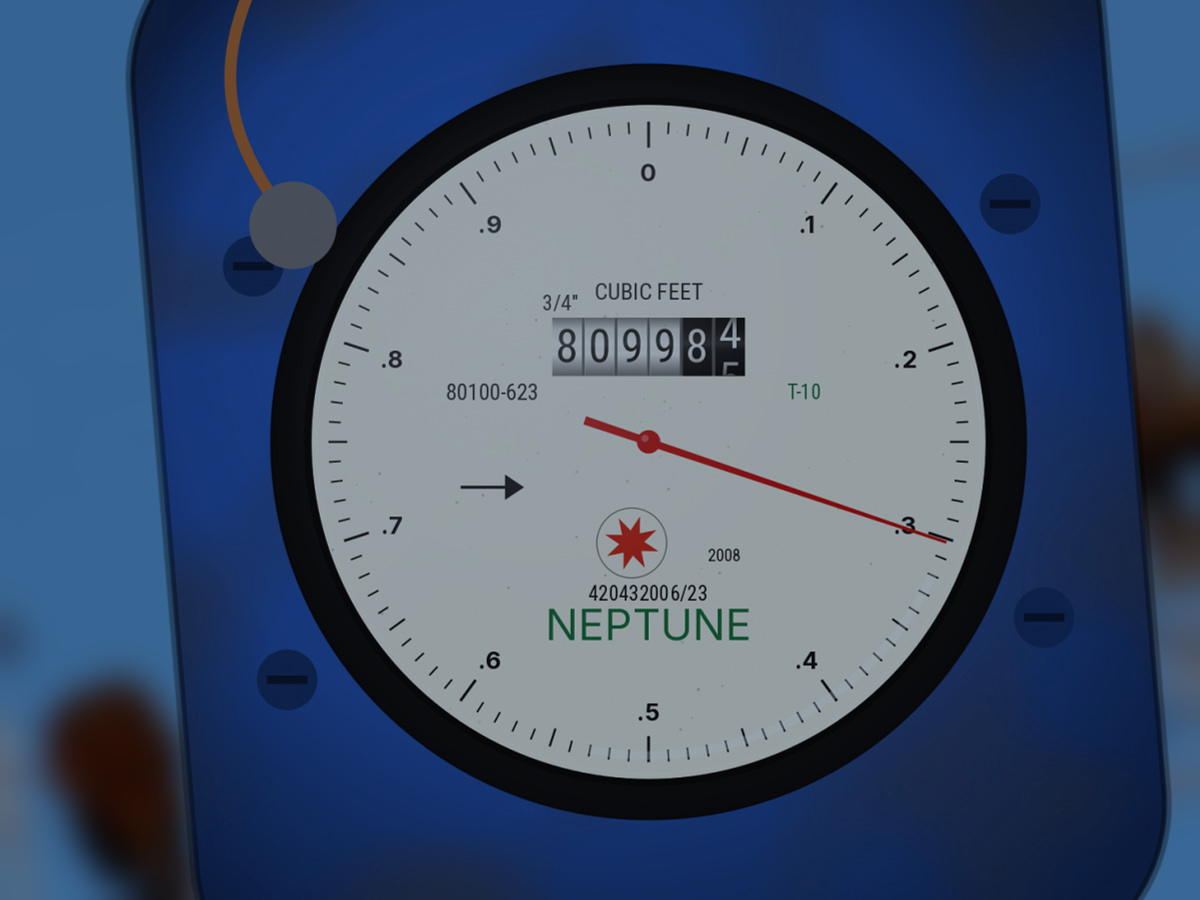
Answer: ft³ 809984.30
